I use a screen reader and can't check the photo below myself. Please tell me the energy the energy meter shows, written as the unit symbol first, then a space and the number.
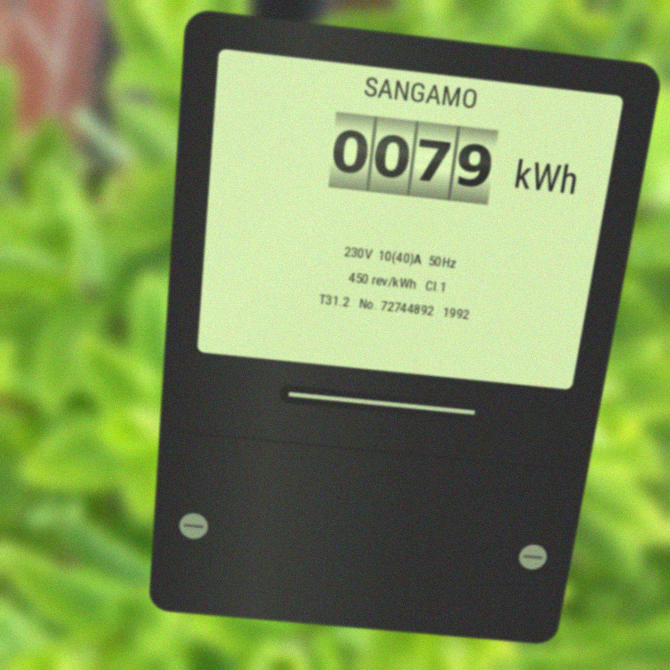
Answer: kWh 79
